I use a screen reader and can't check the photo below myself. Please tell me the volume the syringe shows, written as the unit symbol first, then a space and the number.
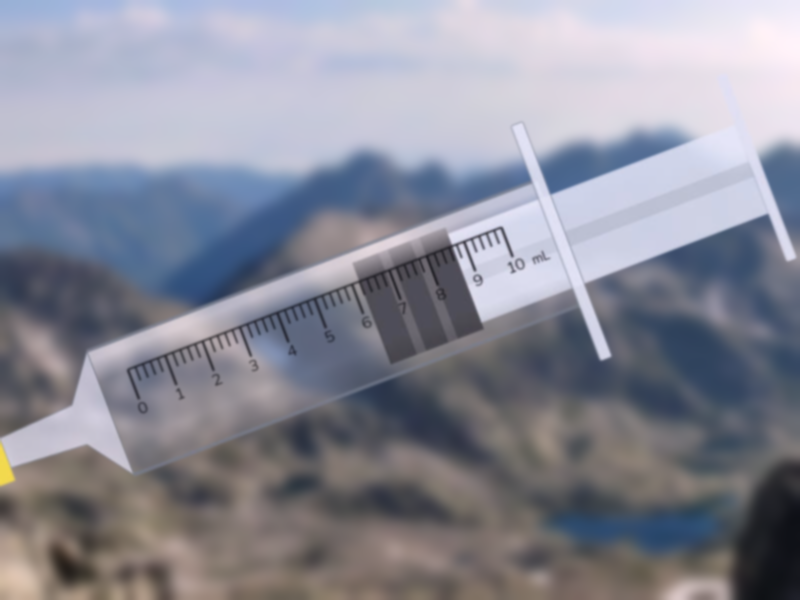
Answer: mL 6.2
